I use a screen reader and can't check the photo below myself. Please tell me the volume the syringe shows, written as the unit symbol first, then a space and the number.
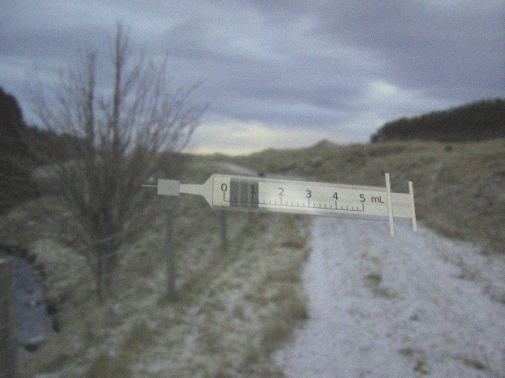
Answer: mL 0.2
